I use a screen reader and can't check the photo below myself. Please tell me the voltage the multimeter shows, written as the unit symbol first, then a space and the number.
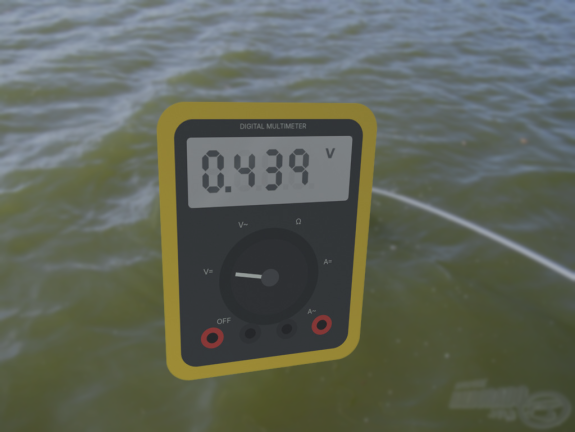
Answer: V 0.439
